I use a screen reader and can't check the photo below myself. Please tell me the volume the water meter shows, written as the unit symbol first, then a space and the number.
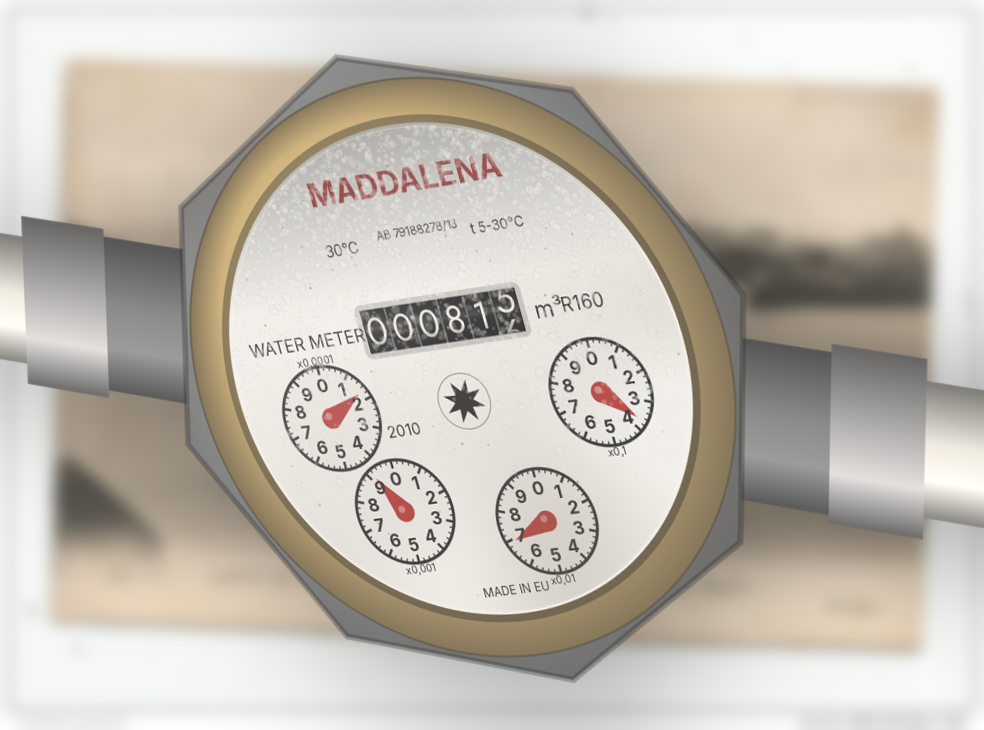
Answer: m³ 815.3691
